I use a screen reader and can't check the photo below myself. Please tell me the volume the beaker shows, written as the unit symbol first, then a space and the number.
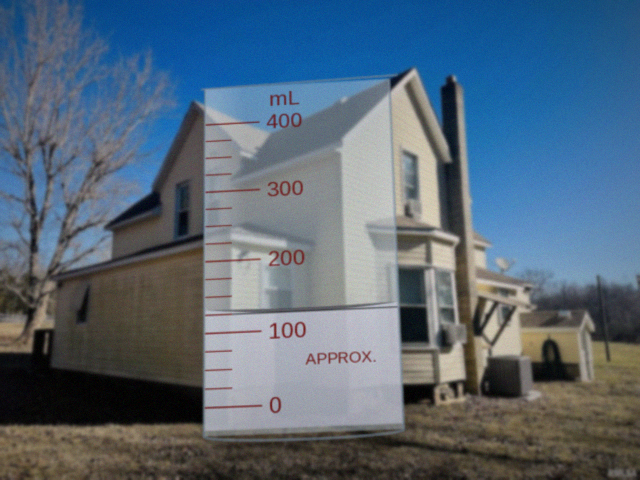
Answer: mL 125
